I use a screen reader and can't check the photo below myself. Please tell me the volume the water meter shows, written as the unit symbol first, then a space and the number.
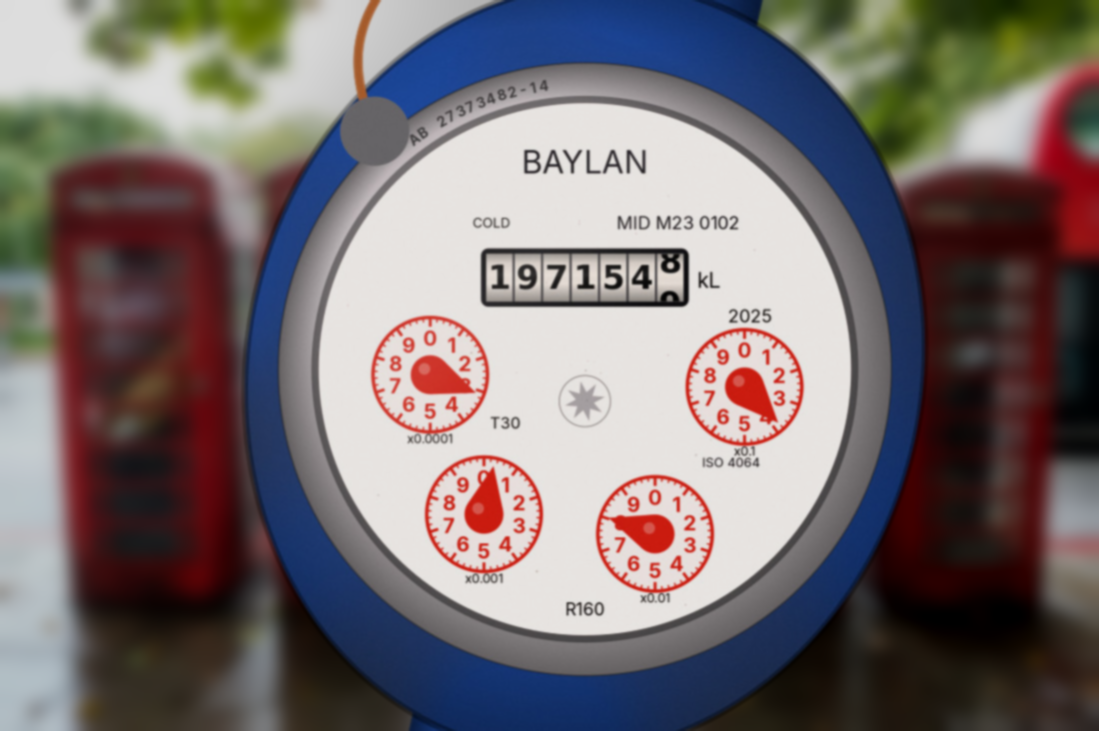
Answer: kL 1971548.3803
